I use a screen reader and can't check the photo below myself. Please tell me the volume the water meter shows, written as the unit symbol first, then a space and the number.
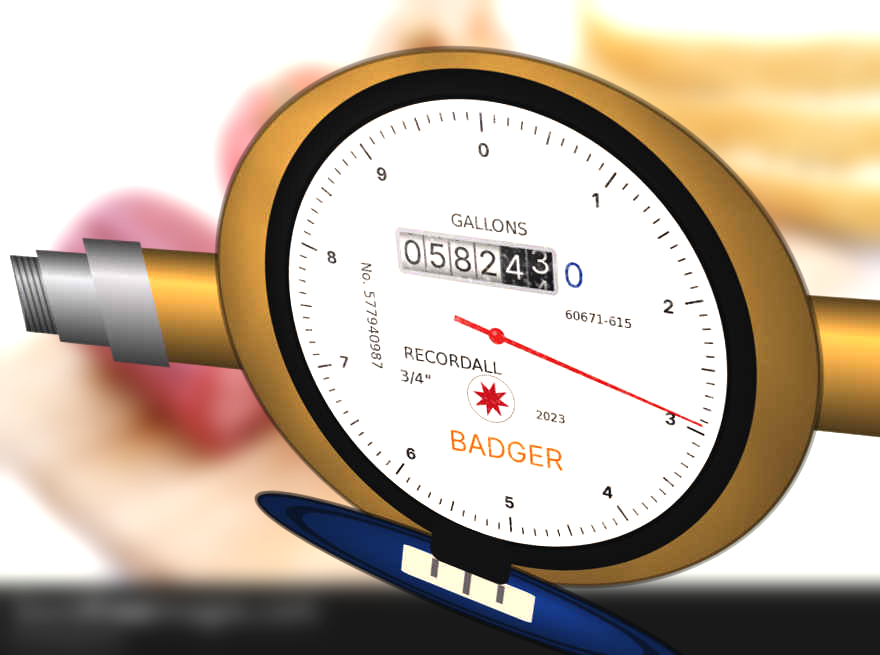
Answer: gal 582432.9
